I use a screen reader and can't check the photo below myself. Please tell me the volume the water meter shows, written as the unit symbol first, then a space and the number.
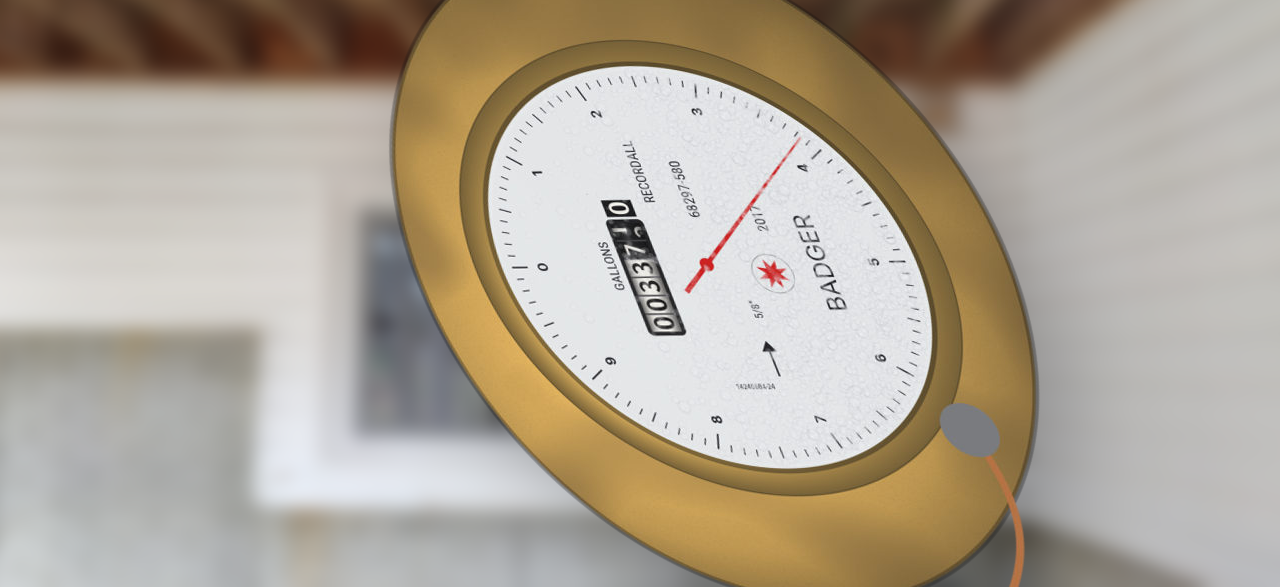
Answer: gal 33713.8
